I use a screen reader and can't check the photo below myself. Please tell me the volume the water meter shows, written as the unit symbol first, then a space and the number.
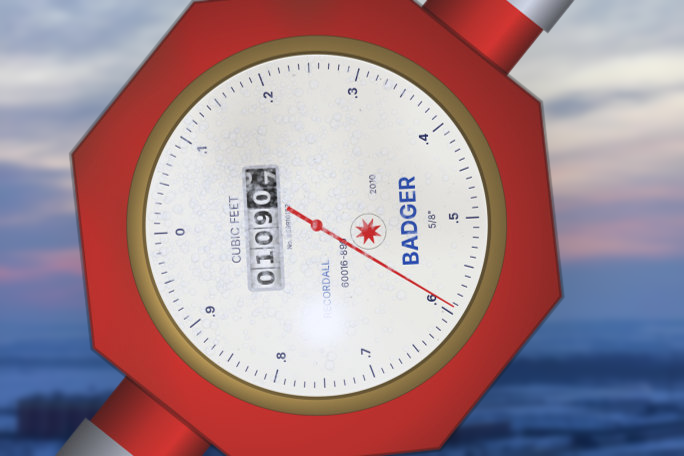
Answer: ft³ 10906.59
